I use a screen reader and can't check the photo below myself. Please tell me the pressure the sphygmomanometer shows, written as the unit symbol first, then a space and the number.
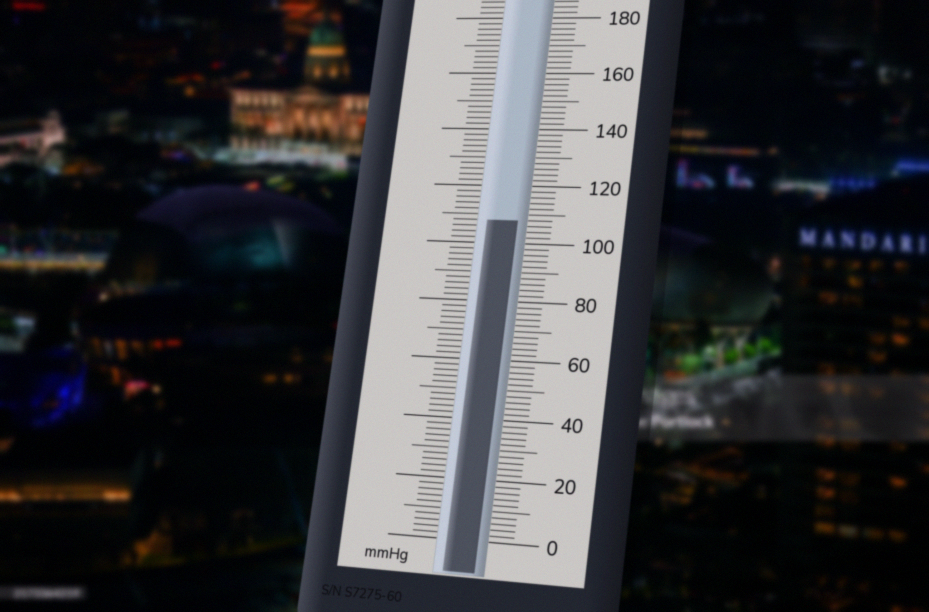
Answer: mmHg 108
